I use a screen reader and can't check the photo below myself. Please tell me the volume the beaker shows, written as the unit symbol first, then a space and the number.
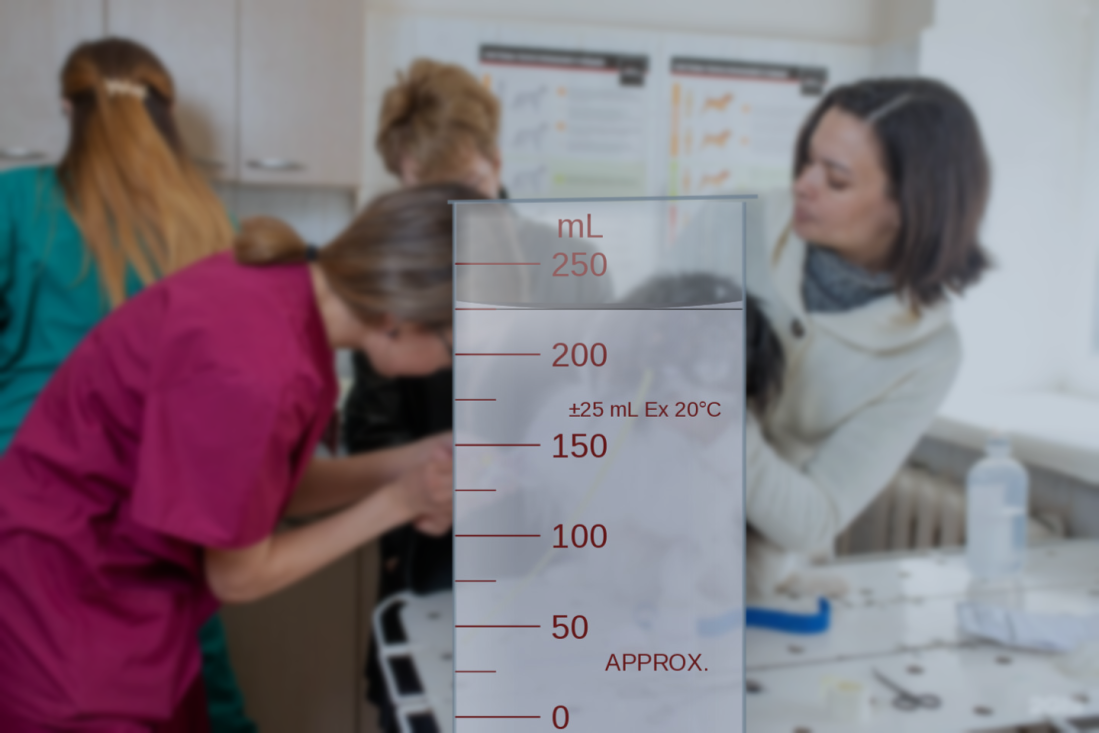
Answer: mL 225
